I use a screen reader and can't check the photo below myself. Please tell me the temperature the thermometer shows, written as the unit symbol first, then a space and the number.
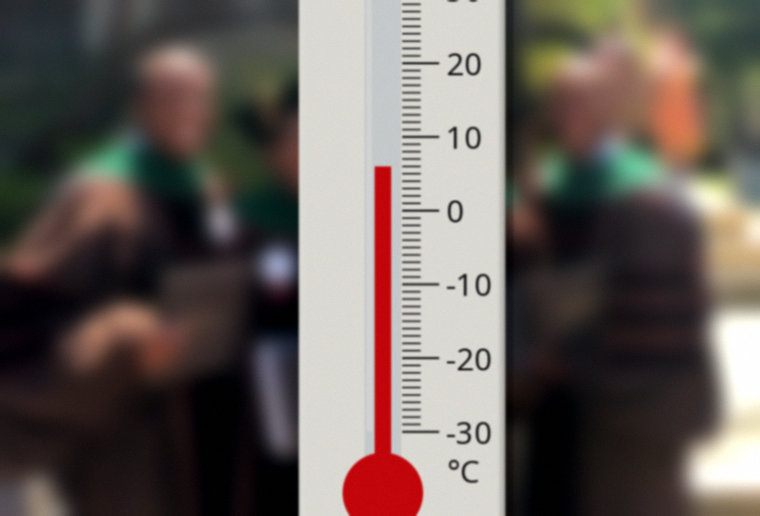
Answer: °C 6
